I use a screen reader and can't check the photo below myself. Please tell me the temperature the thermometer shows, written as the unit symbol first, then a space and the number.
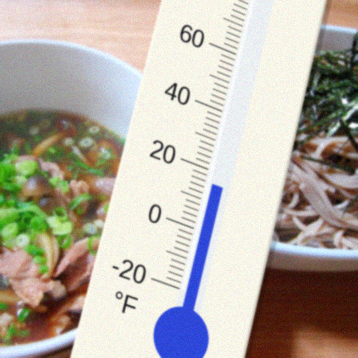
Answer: °F 16
